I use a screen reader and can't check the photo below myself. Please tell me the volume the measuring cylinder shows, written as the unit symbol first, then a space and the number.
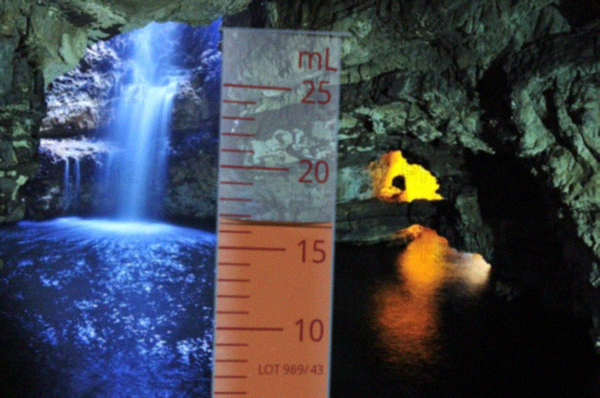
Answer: mL 16.5
